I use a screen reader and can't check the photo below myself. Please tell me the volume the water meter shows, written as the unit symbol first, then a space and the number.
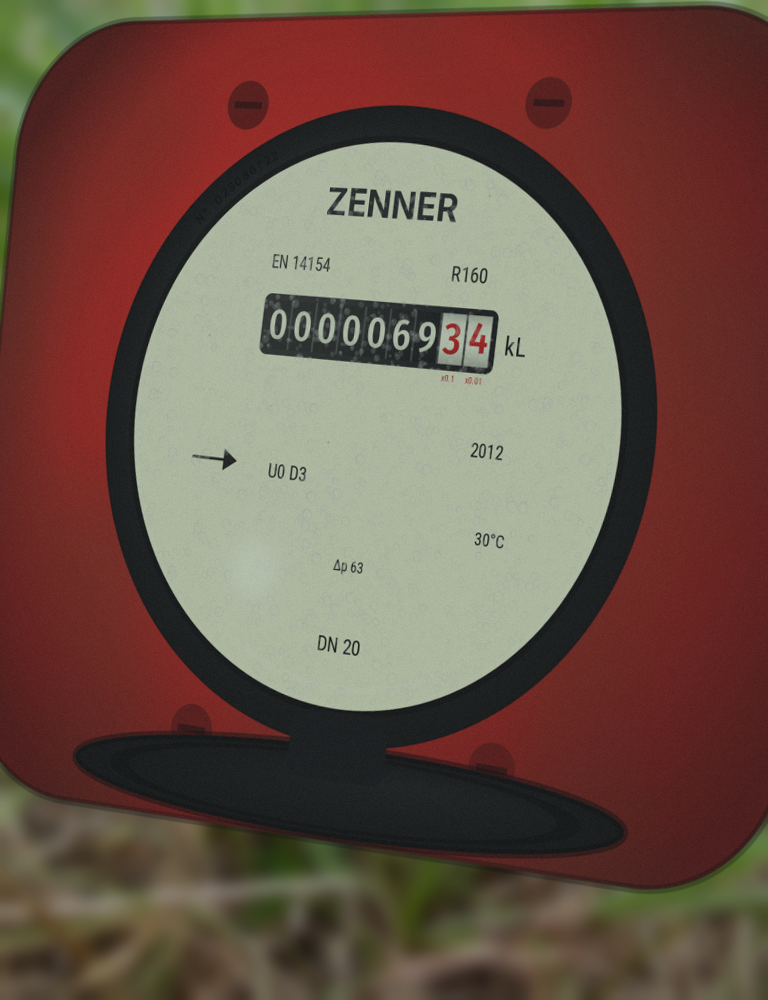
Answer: kL 69.34
